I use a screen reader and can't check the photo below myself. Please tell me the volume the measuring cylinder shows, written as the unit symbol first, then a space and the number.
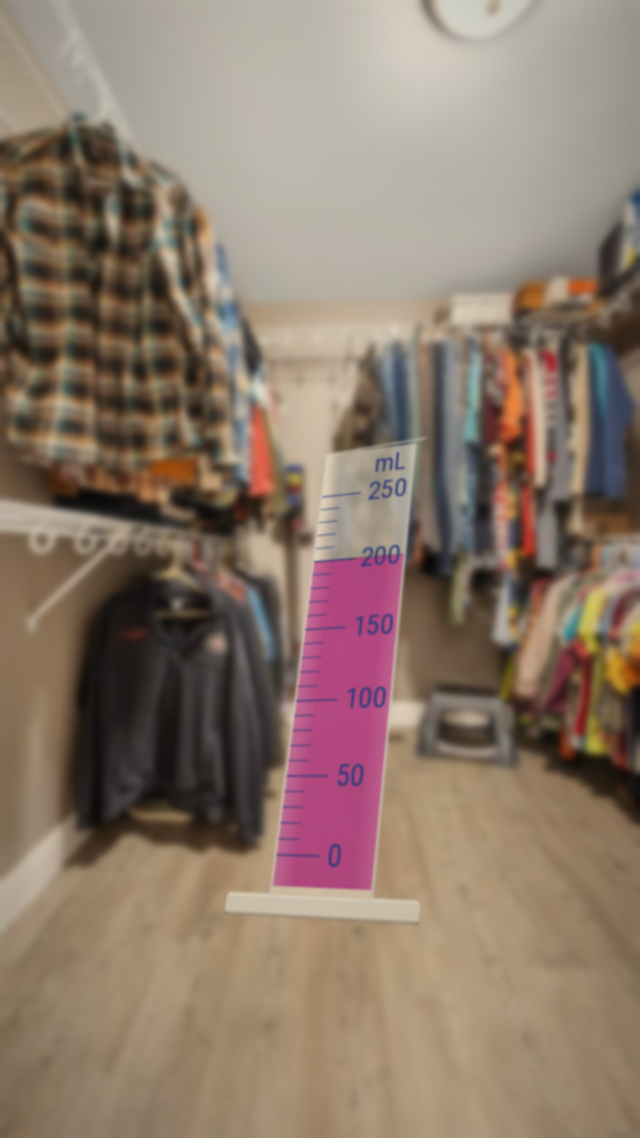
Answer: mL 200
